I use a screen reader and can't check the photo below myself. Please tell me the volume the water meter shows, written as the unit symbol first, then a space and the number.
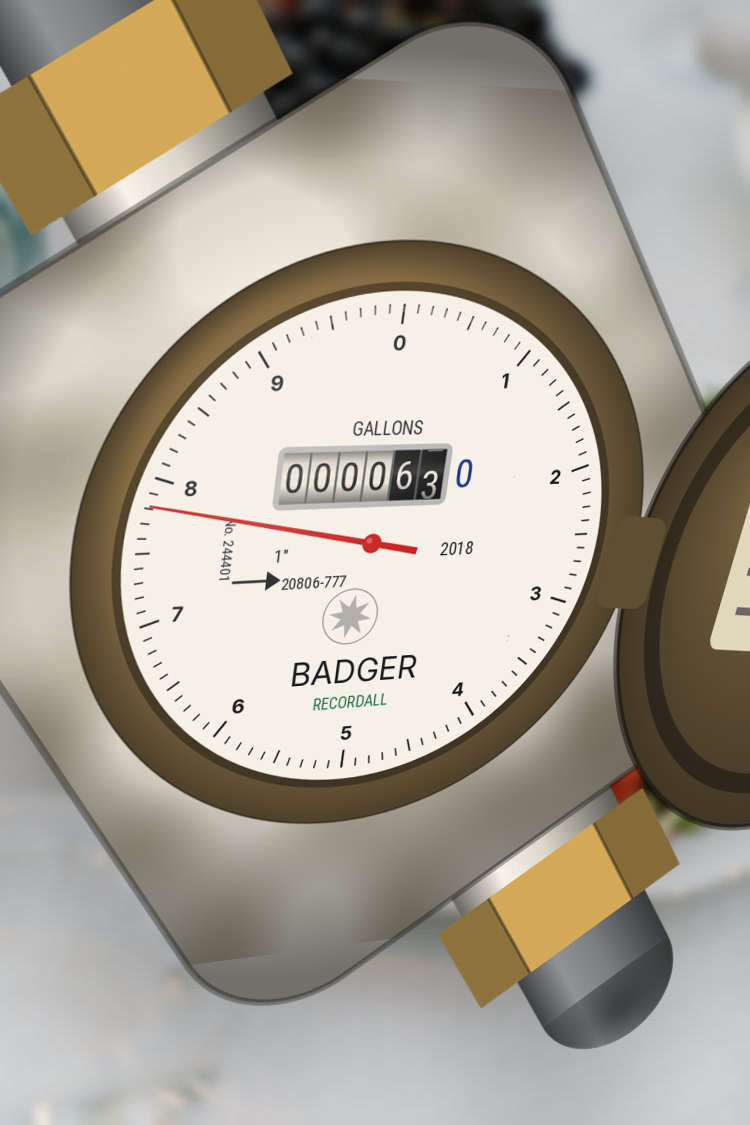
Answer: gal 627.8
